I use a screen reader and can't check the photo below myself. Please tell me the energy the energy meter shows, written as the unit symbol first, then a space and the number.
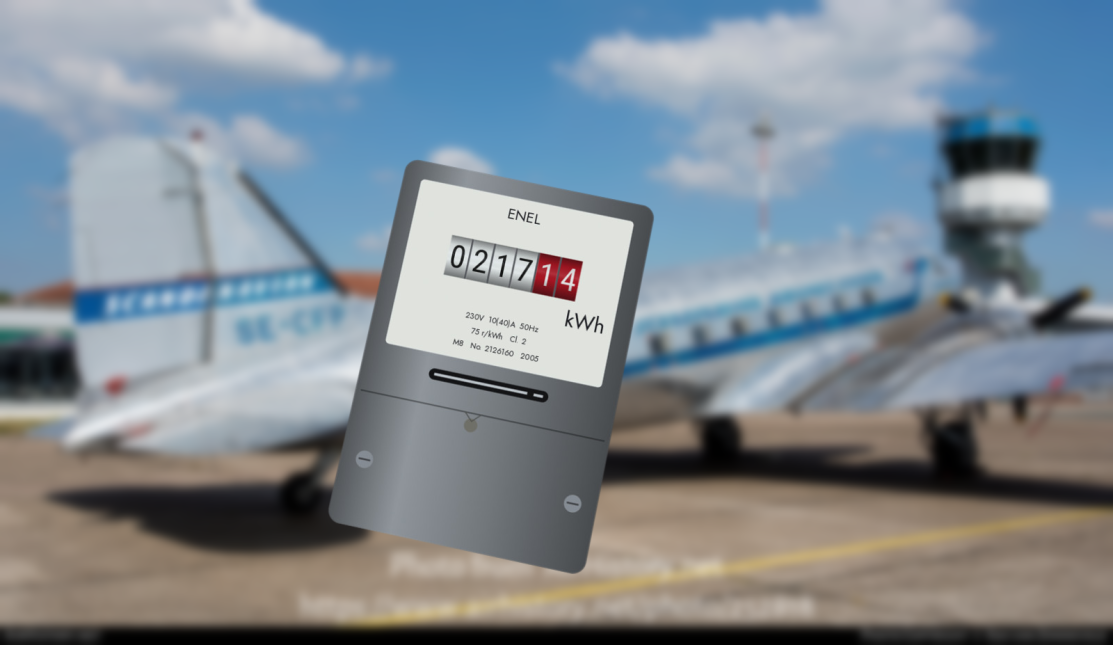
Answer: kWh 217.14
